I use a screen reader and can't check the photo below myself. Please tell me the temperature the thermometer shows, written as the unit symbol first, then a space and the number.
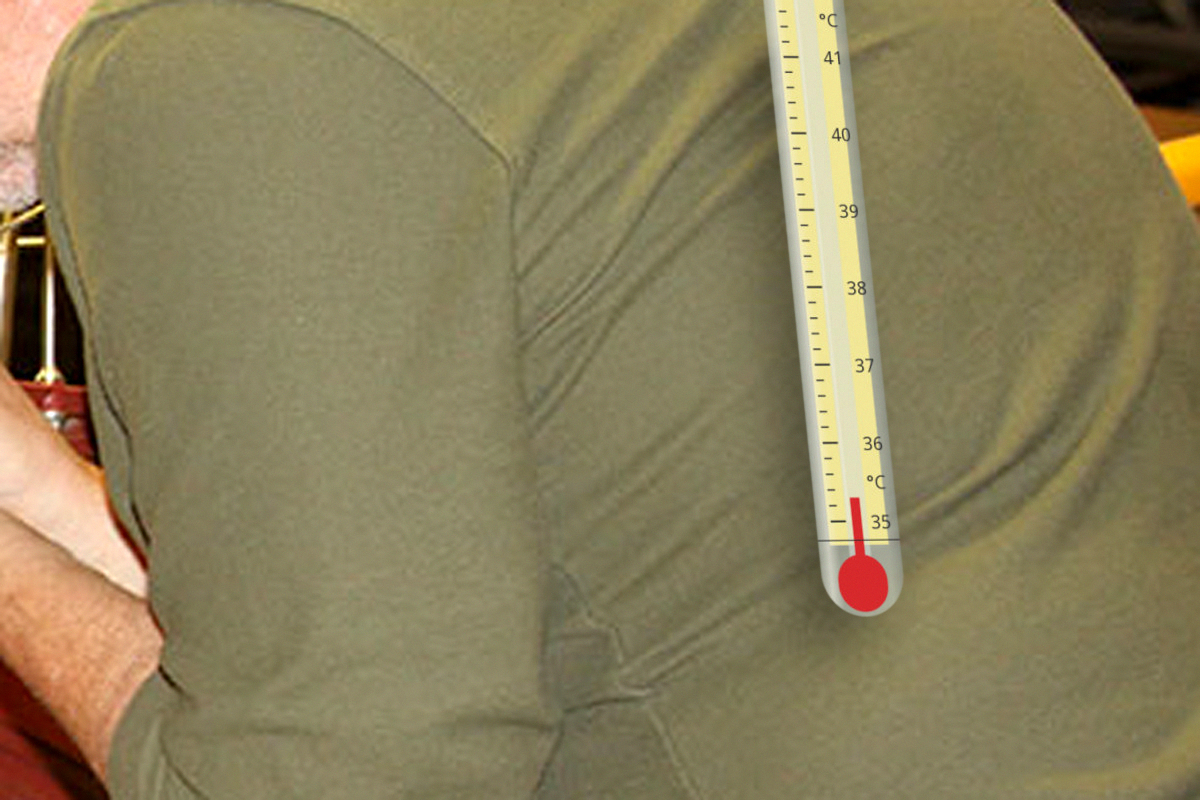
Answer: °C 35.3
